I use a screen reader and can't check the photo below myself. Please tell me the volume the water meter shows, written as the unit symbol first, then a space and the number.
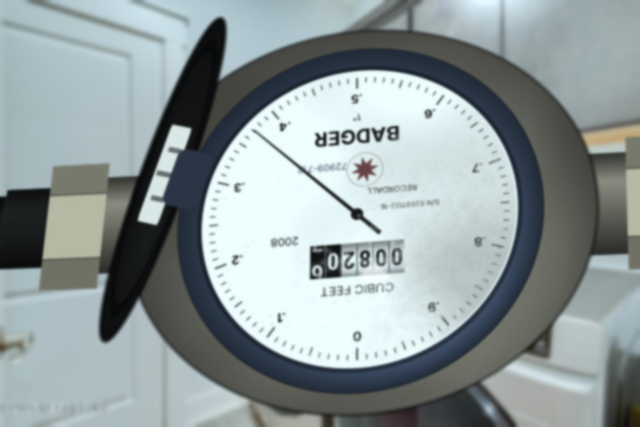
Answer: ft³ 8206.37
